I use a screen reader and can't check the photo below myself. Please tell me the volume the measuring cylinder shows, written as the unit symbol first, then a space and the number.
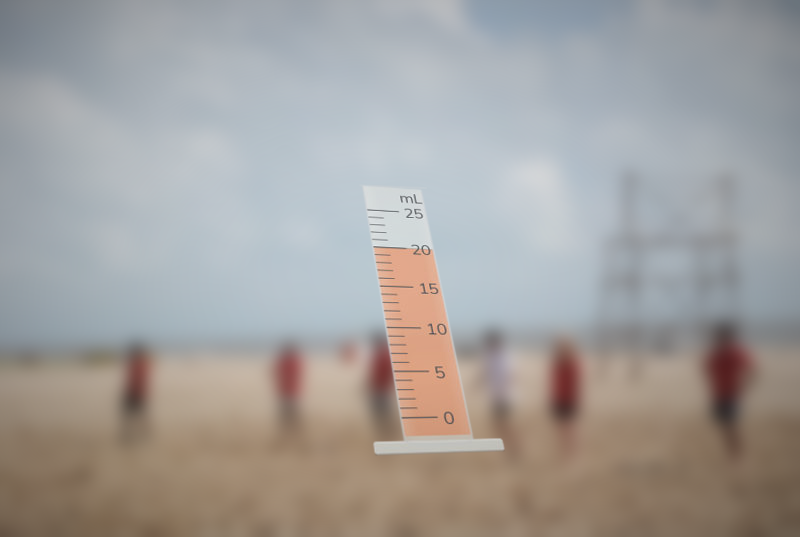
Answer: mL 20
